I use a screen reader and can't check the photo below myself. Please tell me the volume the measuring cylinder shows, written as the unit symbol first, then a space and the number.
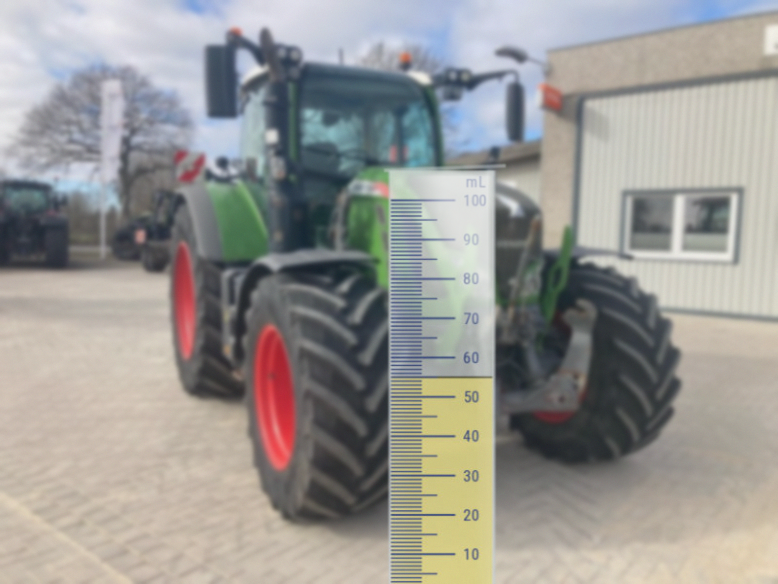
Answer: mL 55
